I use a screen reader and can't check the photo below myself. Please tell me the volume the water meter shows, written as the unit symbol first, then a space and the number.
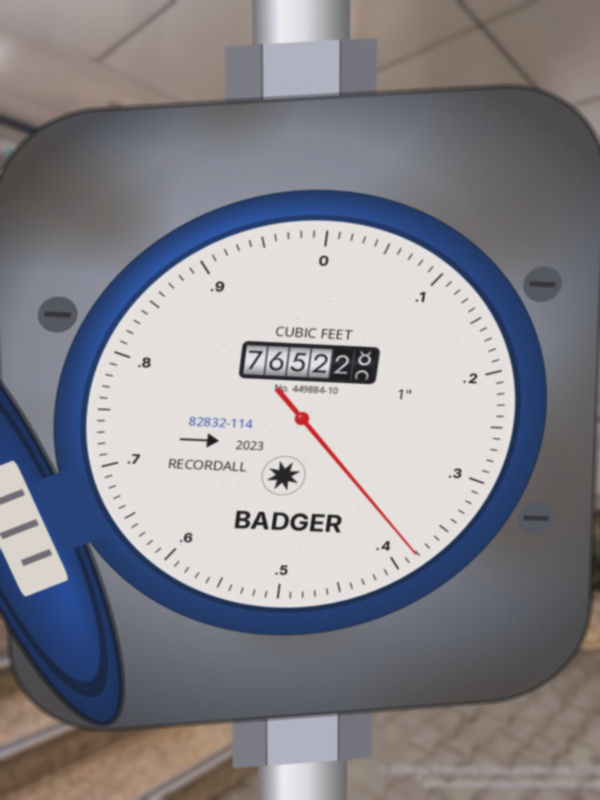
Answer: ft³ 765228.38
